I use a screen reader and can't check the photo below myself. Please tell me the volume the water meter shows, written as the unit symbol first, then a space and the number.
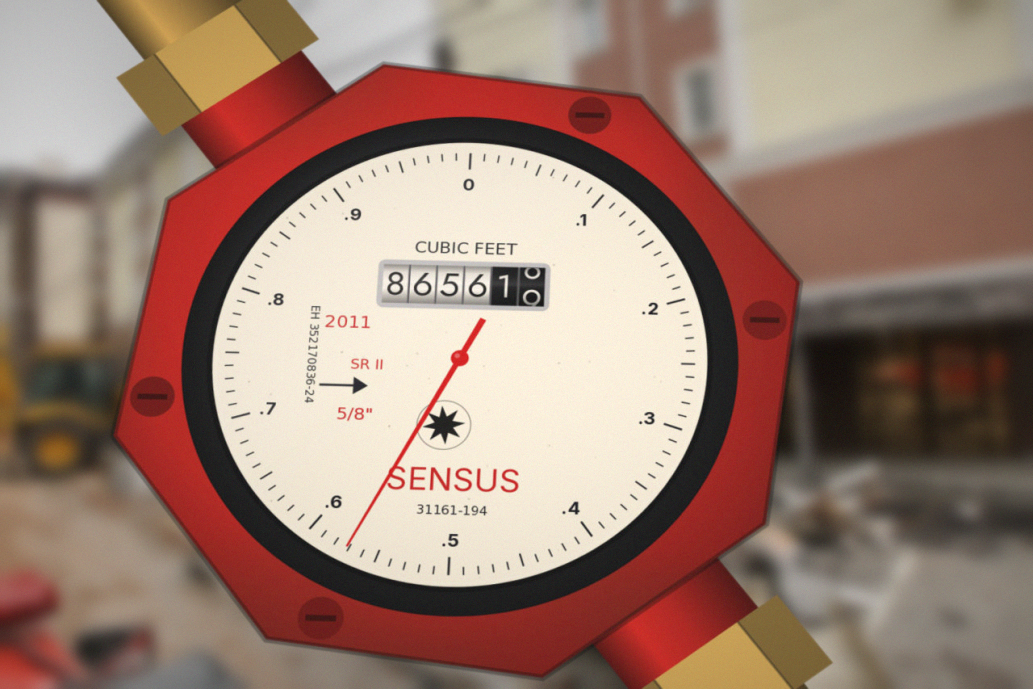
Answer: ft³ 865618.57
